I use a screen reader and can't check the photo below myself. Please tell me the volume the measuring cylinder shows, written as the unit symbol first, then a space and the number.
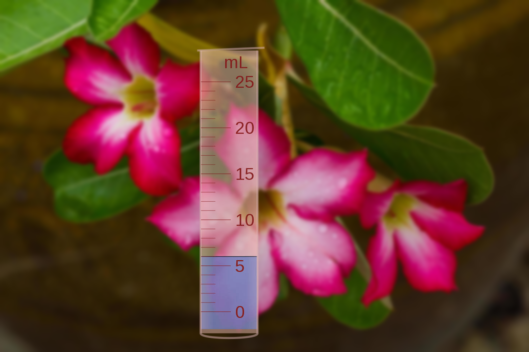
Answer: mL 6
